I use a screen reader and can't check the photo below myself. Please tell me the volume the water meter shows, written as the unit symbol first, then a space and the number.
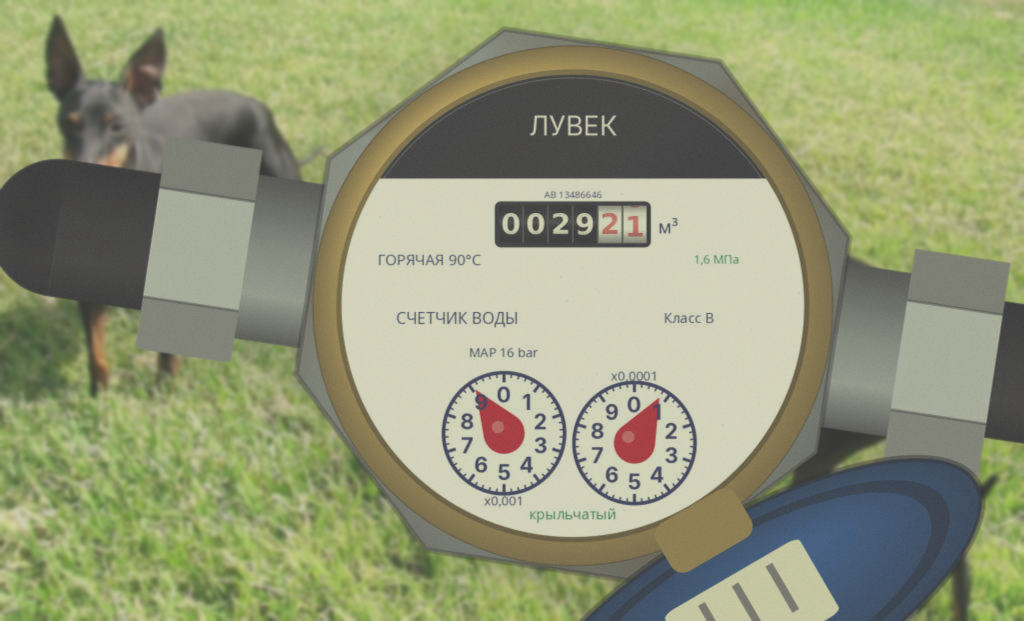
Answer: m³ 29.2090
